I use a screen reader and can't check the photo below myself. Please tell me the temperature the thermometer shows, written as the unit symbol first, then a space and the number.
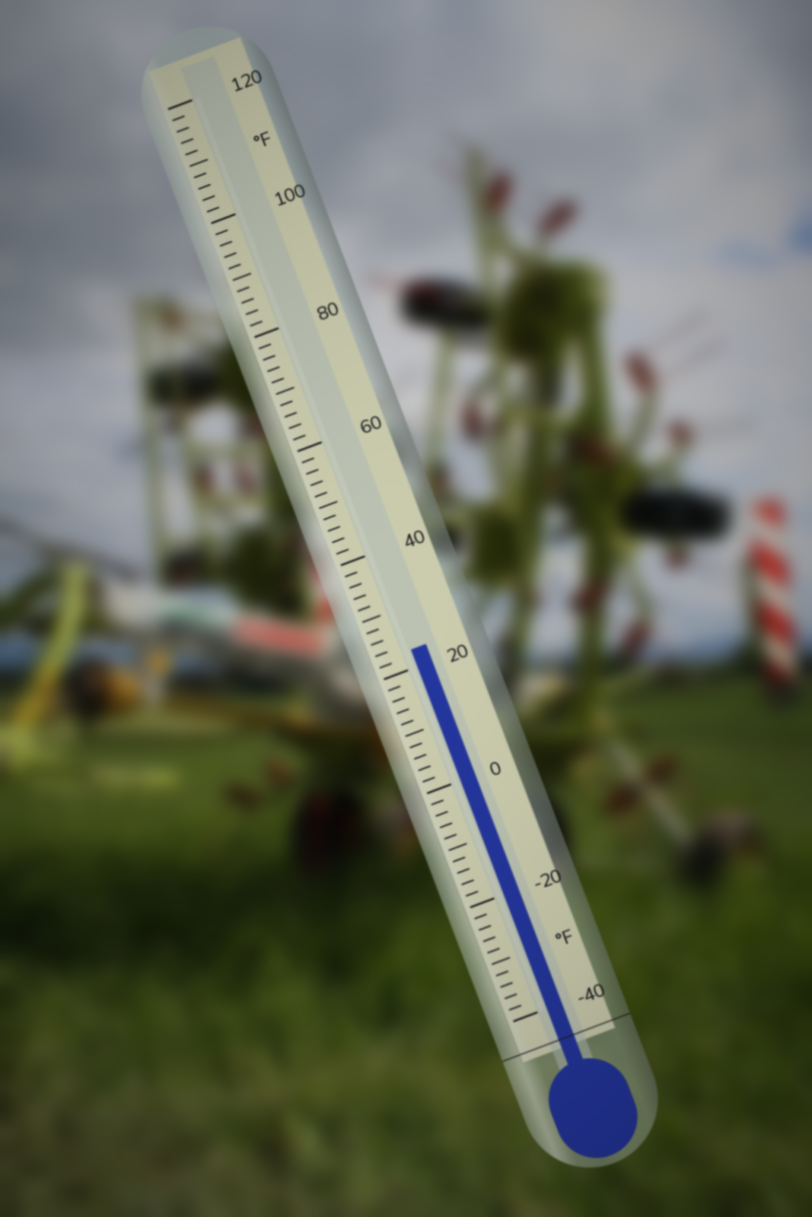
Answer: °F 23
